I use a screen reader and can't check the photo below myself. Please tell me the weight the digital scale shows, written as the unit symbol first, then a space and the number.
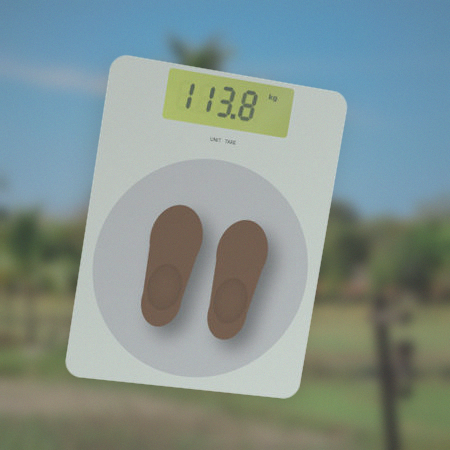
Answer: kg 113.8
